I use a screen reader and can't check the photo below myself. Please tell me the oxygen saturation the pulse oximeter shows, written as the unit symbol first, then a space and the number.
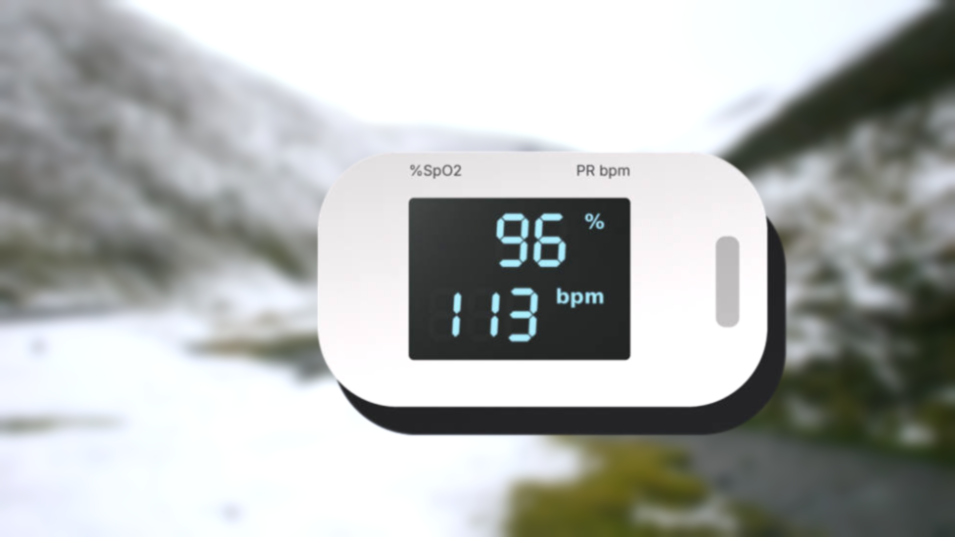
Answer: % 96
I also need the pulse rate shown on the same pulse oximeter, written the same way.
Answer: bpm 113
